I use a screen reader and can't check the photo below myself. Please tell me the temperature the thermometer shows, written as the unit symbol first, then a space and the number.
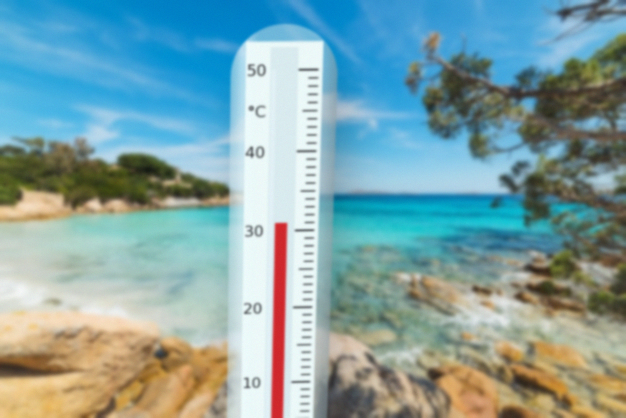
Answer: °C 31
